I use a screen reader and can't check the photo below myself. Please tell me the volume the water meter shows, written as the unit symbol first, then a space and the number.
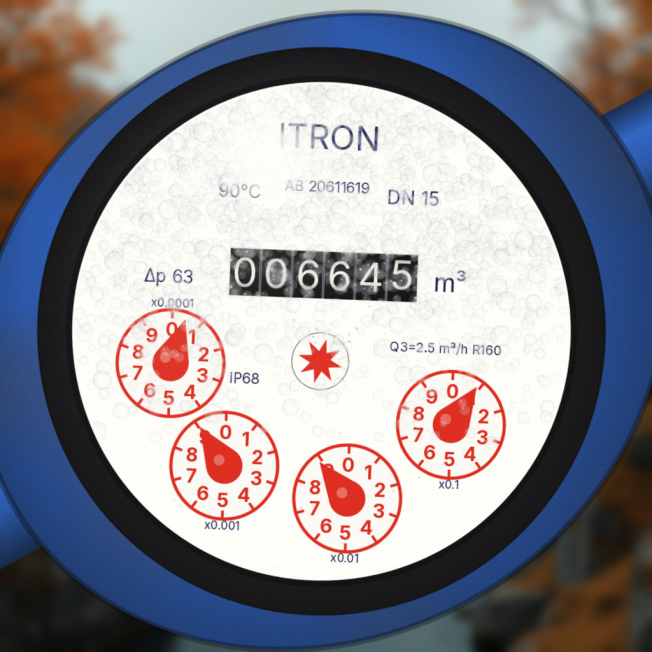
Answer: m³ 6645.0890
